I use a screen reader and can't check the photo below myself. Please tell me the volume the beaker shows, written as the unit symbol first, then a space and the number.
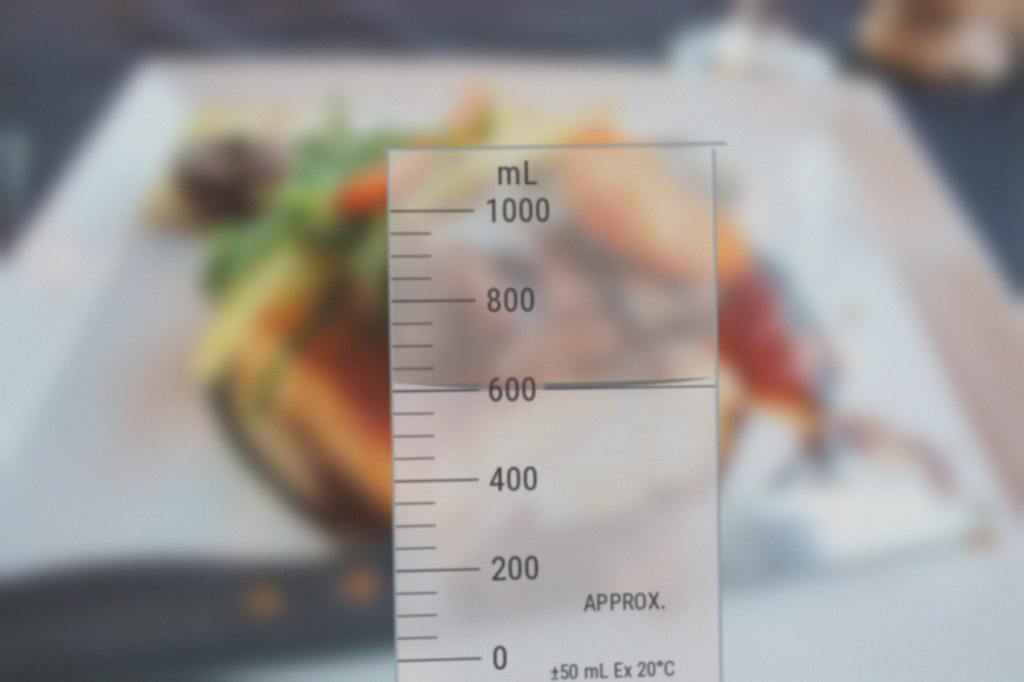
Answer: mL 600
